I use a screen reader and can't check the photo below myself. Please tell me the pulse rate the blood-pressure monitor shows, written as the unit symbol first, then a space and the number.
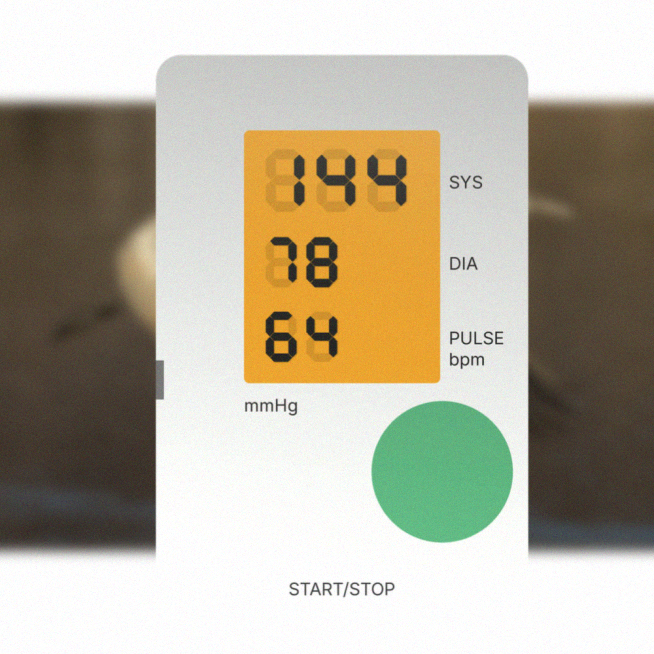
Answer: bpm 64
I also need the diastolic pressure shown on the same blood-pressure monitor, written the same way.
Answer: mmHg 78
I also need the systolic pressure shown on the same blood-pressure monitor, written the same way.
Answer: mmHg 144
